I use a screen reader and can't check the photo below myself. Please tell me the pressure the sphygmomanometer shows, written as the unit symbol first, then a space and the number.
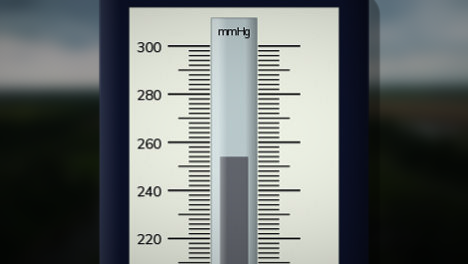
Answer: mmHg 254
